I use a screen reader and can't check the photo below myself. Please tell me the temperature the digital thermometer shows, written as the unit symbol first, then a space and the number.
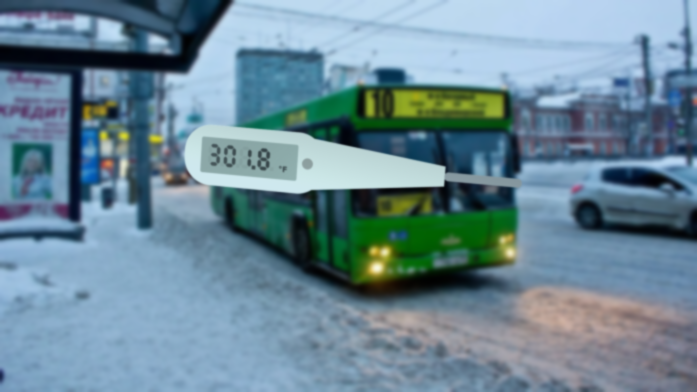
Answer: °F 301.8
